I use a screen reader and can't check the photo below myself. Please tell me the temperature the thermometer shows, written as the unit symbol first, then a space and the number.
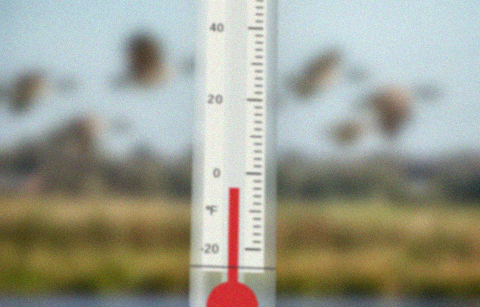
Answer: °F -4
